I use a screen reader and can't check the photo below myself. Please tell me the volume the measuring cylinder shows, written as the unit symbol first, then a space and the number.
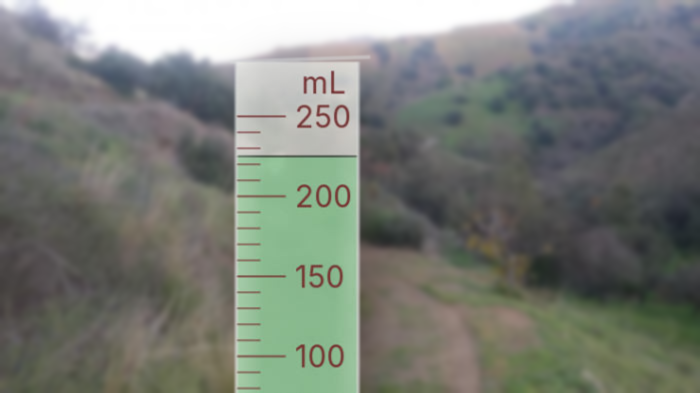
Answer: mL 225
